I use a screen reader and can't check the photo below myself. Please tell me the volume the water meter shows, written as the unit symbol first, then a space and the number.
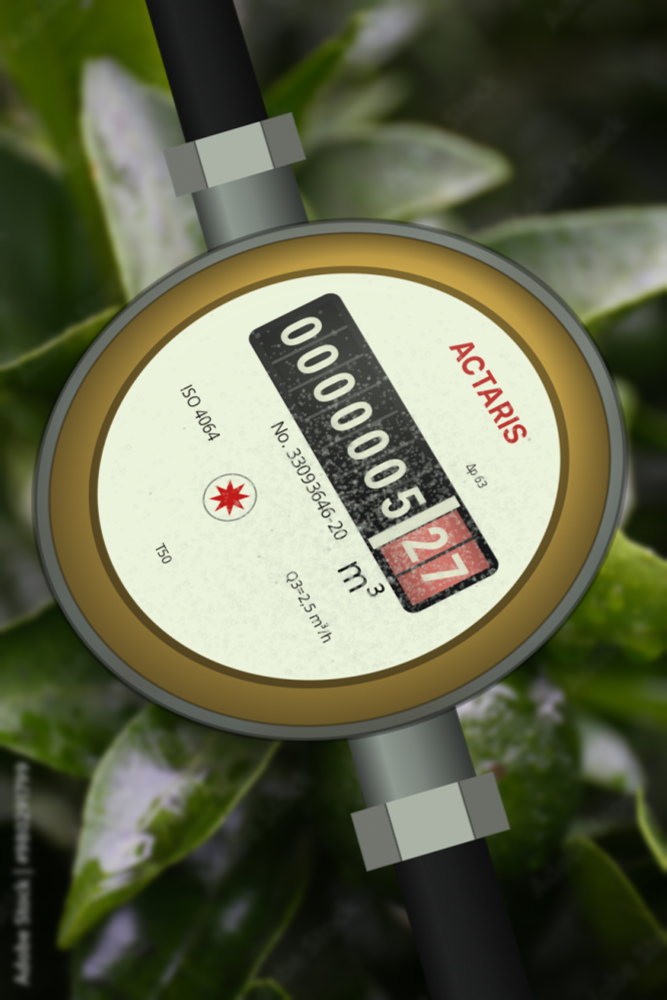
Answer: m³ 5.27
